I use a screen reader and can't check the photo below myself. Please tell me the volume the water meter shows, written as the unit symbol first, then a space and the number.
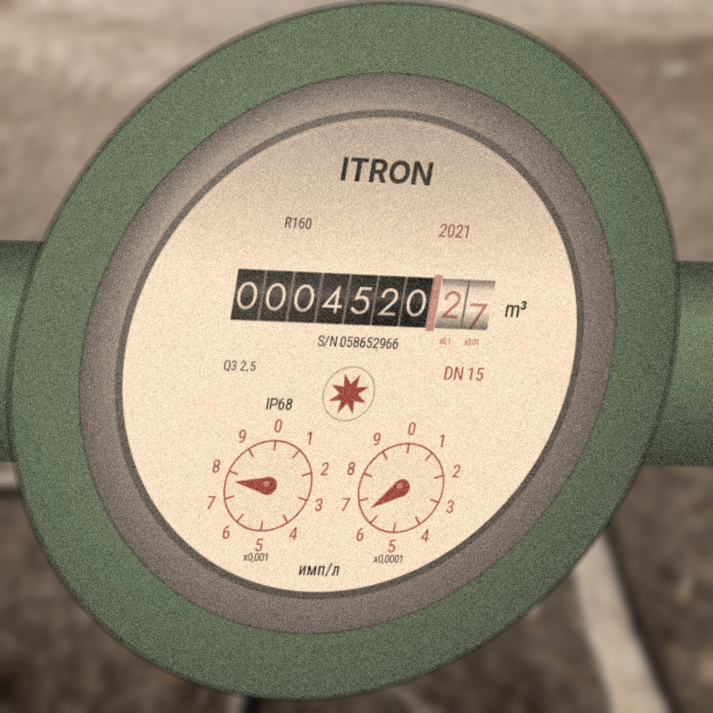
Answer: m³ 4520.2676
